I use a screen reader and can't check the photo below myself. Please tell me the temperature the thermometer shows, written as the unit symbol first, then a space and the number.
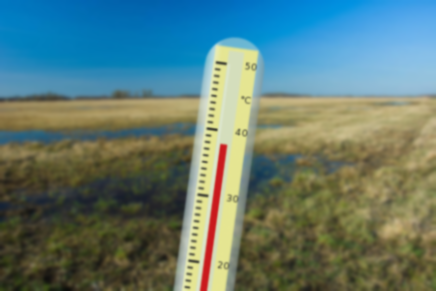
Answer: °C 38
